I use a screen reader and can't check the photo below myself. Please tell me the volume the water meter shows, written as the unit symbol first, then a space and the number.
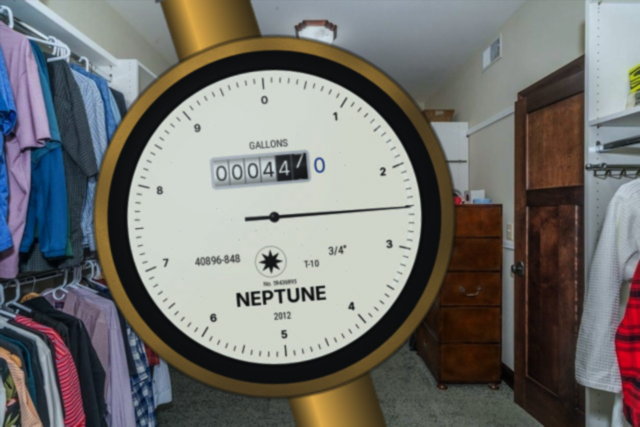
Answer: gal 4472.5
